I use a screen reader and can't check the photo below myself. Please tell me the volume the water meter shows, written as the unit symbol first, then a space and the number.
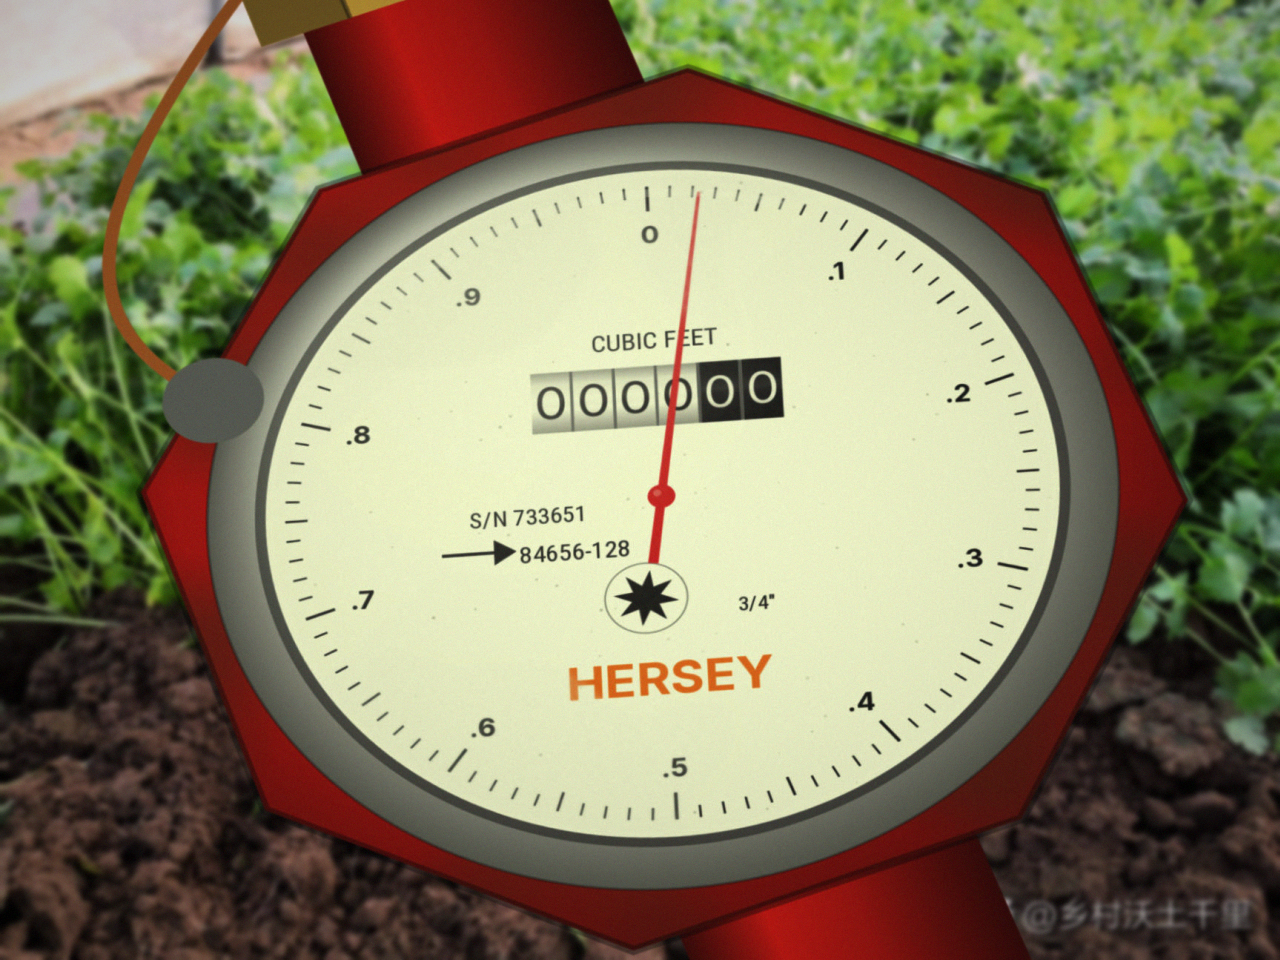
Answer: ft³ 0.02
